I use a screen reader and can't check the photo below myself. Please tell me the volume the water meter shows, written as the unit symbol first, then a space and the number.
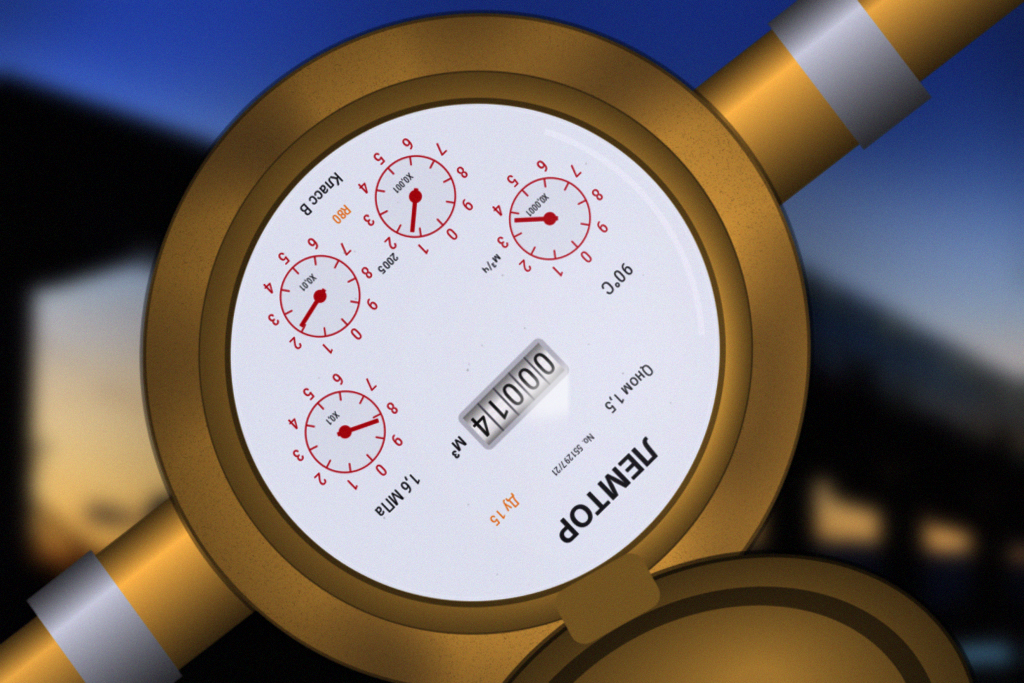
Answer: m³ 14.8213
